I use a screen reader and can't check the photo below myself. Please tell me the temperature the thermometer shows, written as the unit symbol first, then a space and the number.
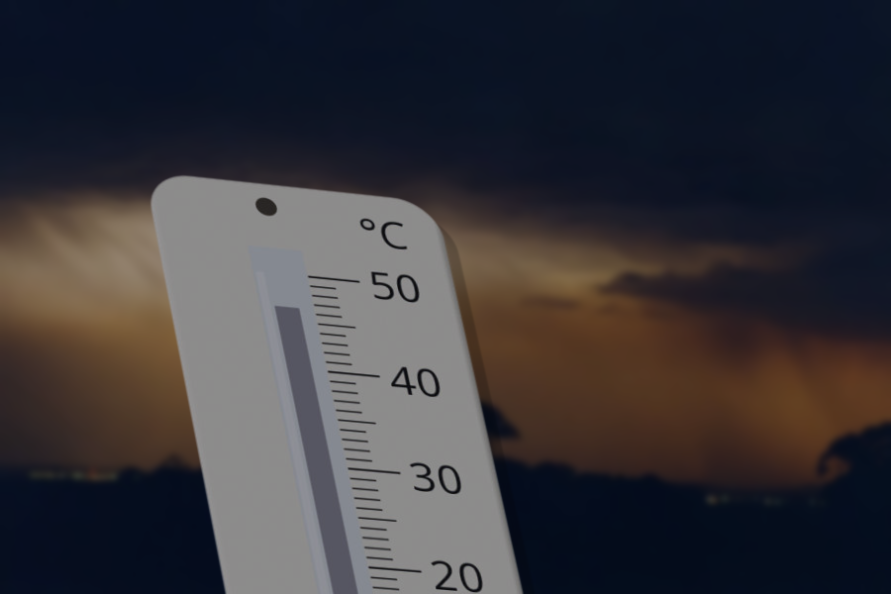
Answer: °C 46.5
